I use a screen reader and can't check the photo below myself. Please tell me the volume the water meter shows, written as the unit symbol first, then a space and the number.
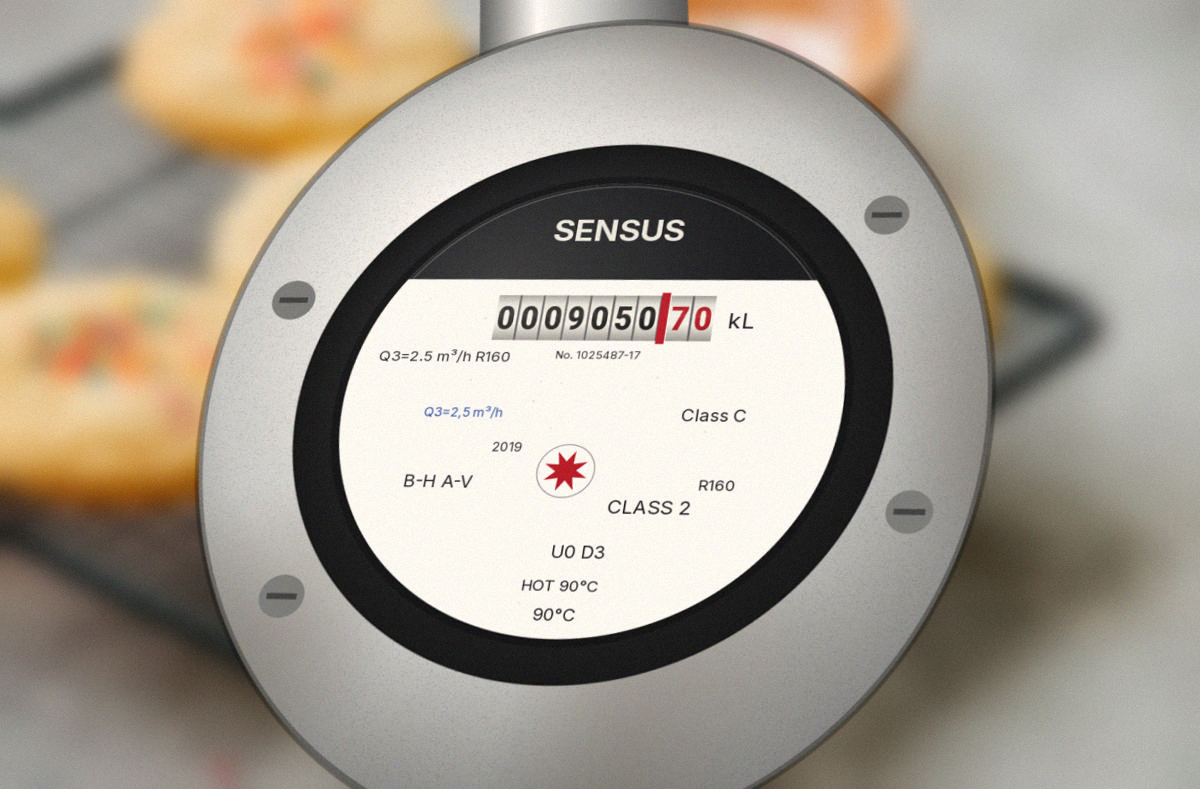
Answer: kL 9050.70
